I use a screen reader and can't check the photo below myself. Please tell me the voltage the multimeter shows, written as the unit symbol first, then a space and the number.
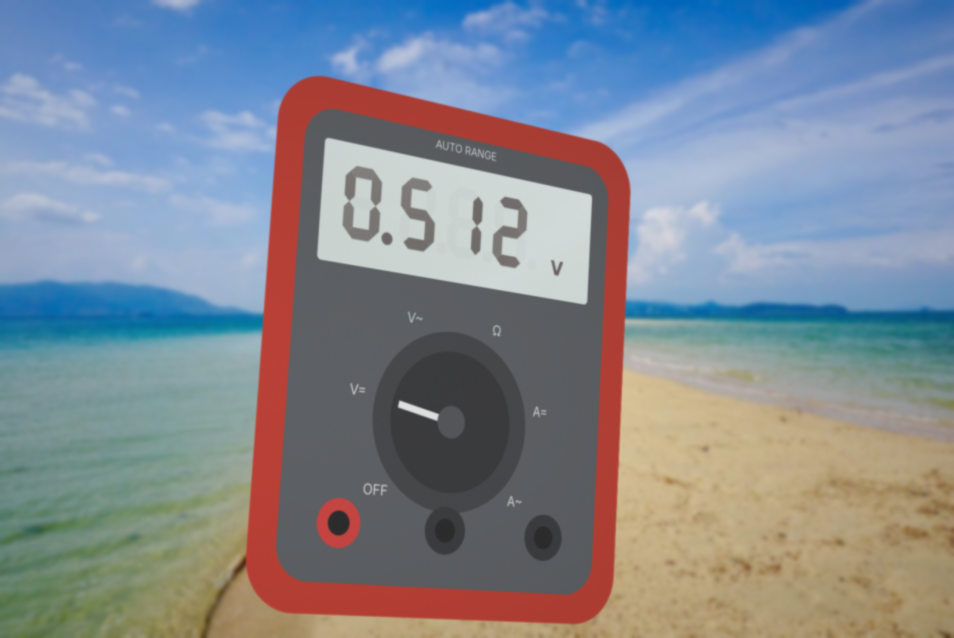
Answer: V 0.512
